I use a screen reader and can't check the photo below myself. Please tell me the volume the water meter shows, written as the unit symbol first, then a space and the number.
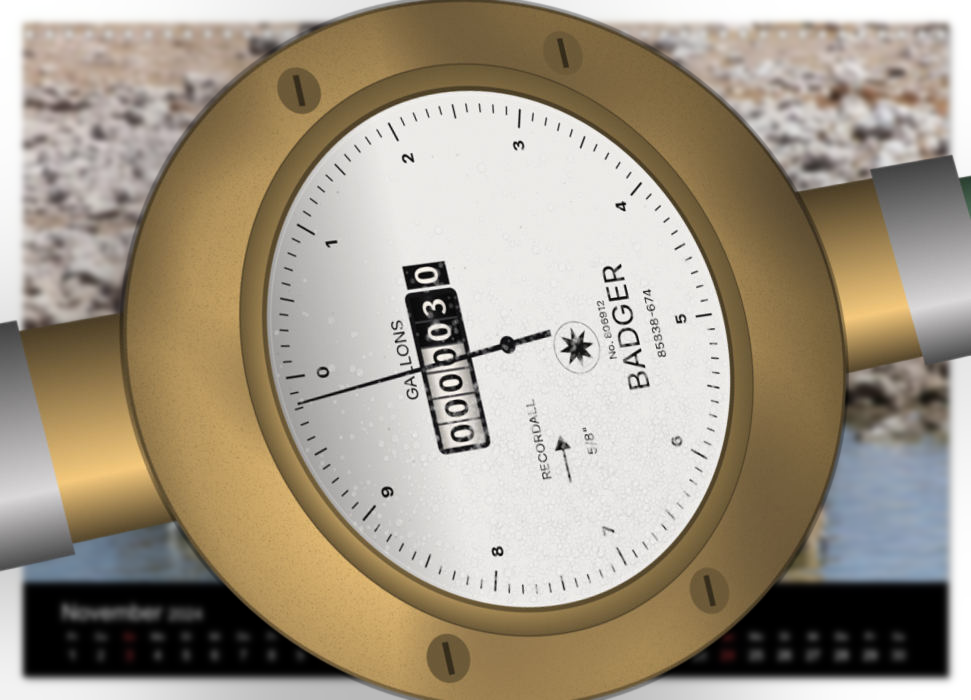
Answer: gal 29.8
